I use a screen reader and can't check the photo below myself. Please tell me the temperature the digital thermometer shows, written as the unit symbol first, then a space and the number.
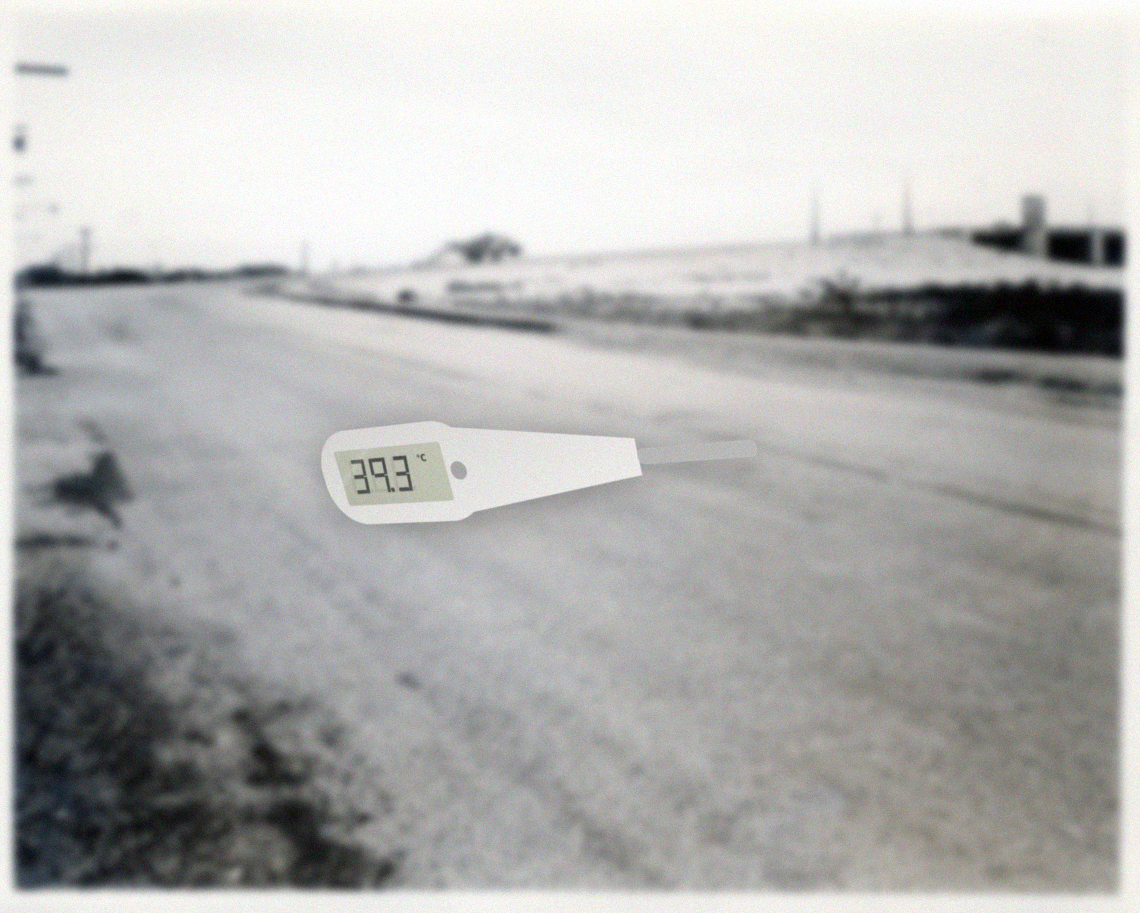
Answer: °C 39.3
